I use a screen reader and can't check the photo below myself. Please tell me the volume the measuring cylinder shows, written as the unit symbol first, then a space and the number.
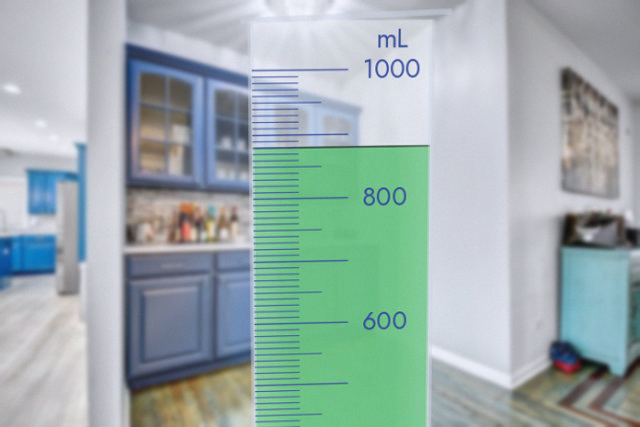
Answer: mL 880
